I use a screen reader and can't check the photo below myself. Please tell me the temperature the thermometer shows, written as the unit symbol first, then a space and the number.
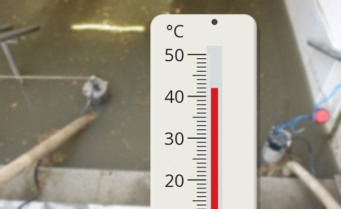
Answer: °C 42
